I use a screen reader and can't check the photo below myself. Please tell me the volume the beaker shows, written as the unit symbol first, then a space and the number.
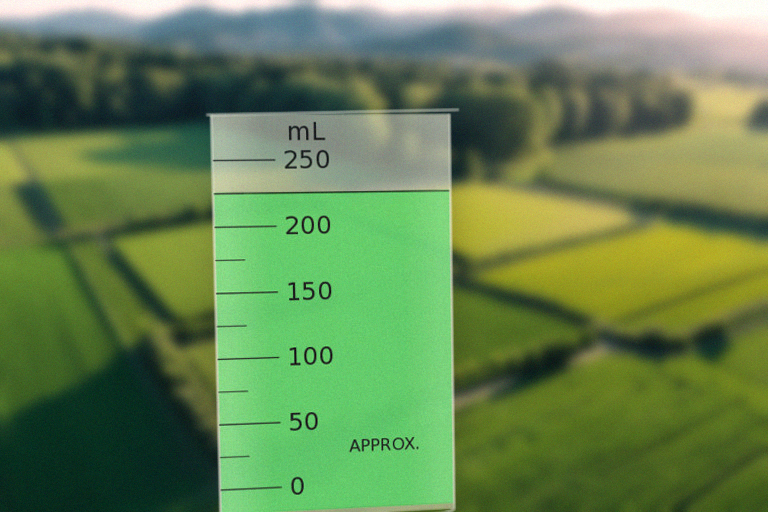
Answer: mL 225
